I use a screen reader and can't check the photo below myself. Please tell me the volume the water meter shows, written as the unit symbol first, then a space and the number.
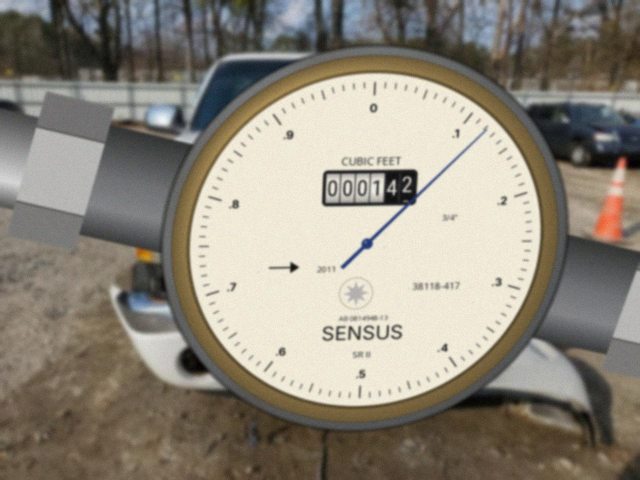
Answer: ft³ 142.12
